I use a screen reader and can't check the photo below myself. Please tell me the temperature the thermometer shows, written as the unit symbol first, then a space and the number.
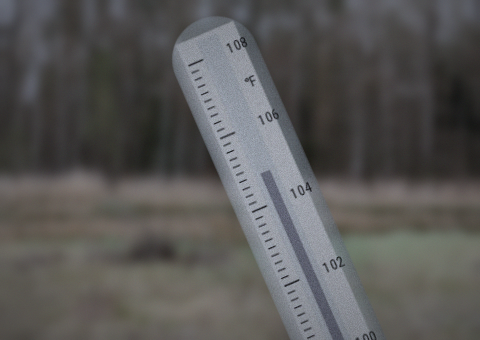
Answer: °F 104.8
